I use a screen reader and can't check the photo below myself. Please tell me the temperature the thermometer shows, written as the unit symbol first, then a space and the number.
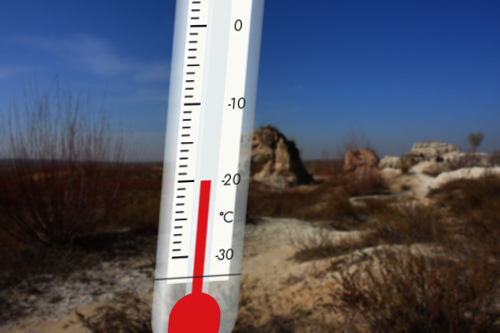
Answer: °C -20
